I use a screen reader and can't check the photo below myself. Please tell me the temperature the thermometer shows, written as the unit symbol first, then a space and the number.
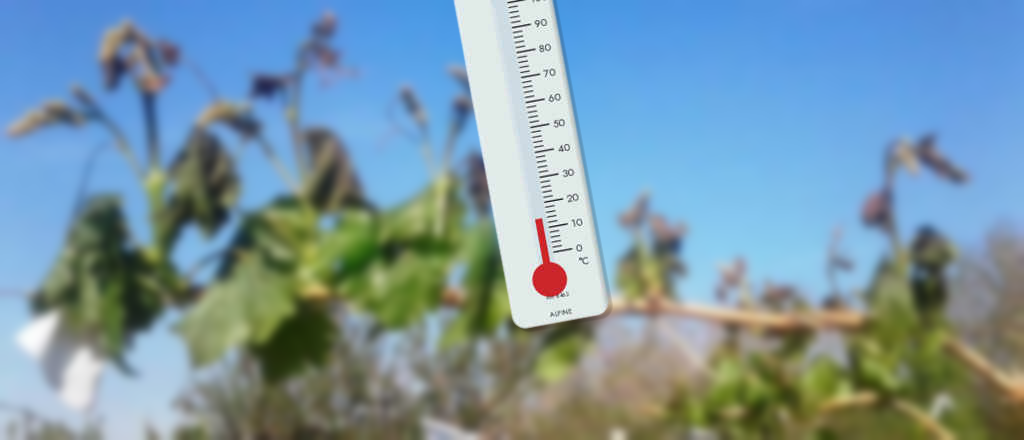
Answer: °C 14
